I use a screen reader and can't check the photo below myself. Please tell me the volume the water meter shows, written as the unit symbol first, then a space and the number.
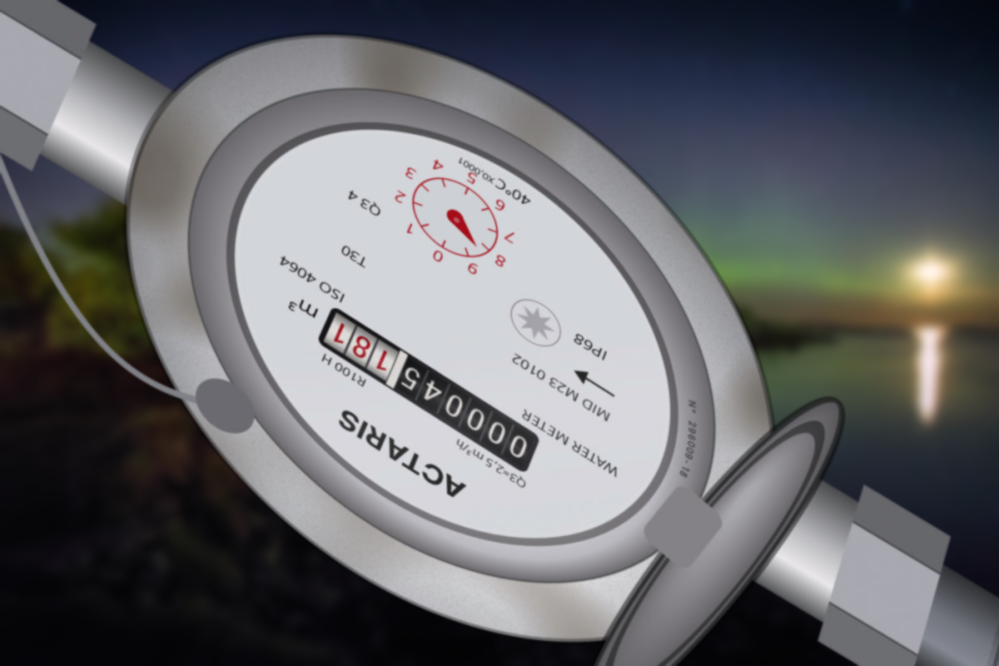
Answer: m³ 45.1818
